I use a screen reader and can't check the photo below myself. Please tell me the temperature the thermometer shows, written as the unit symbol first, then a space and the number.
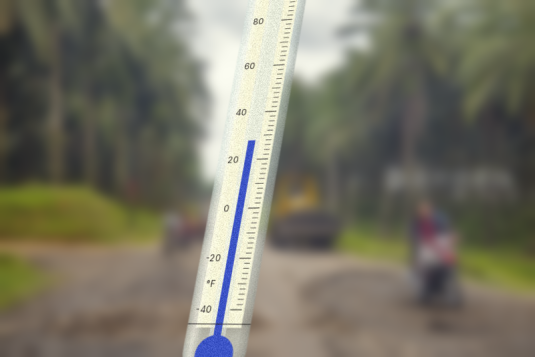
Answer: °F 28
